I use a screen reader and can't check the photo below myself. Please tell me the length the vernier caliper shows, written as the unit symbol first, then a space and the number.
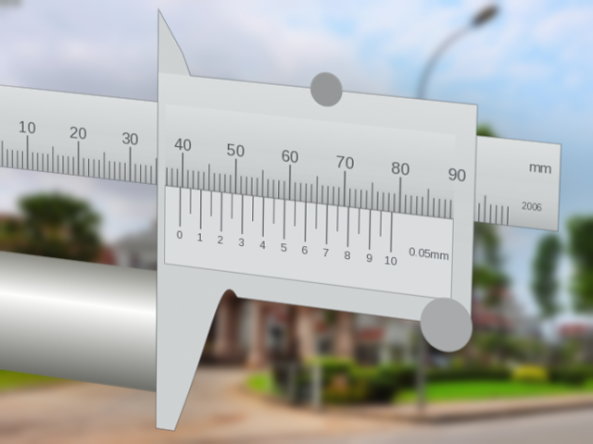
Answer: mm 39.6
